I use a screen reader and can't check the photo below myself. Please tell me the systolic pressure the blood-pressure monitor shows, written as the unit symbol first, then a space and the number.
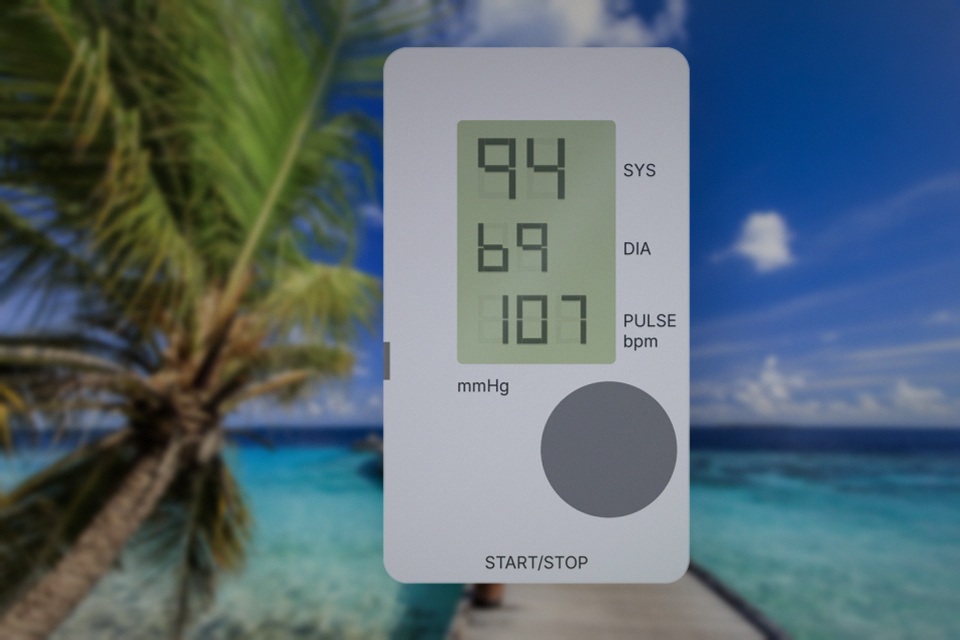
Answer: mmHg 94
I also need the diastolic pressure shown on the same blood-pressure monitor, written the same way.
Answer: mmHg 69
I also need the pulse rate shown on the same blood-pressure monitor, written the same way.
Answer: bpm 107
